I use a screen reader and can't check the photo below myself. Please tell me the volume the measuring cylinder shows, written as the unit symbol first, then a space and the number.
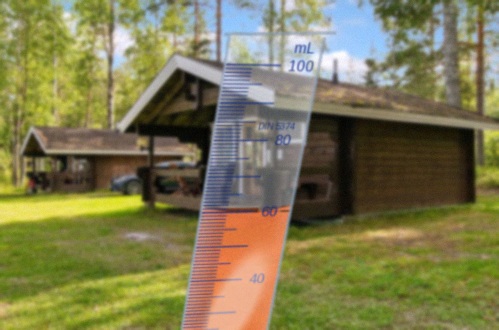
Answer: mL 60
